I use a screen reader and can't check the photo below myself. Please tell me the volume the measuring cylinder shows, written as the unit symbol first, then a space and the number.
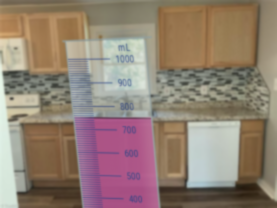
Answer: mL 750
